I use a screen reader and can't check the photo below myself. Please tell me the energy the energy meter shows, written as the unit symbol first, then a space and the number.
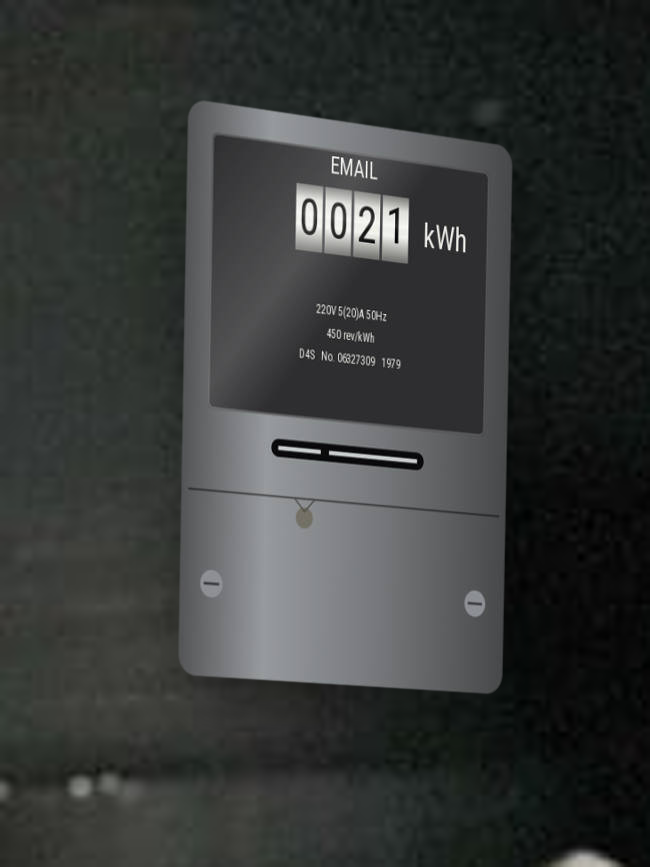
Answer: kWh 21
